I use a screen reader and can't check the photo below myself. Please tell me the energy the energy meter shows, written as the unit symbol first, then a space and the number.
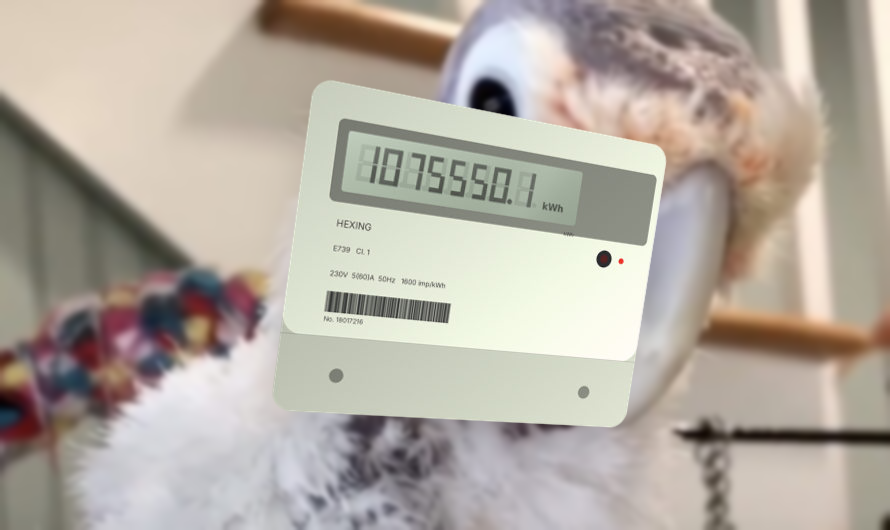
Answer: kWh 1075550.1
